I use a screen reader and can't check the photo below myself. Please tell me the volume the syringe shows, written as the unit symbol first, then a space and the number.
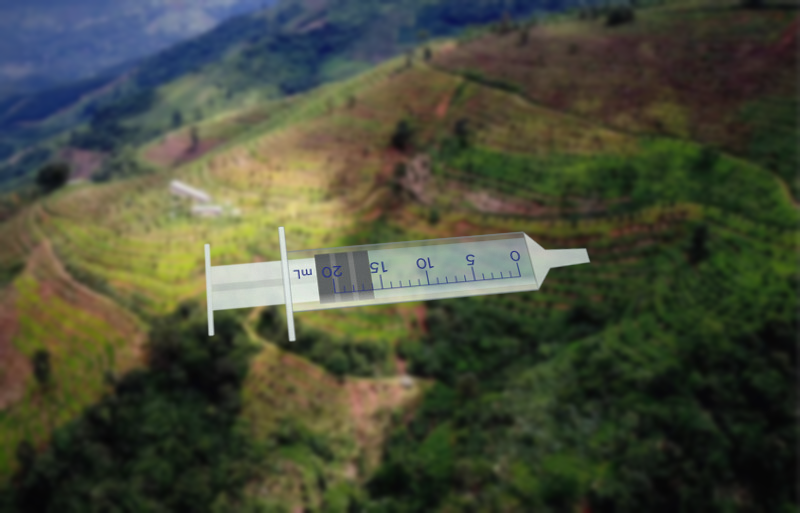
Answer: mL 16
